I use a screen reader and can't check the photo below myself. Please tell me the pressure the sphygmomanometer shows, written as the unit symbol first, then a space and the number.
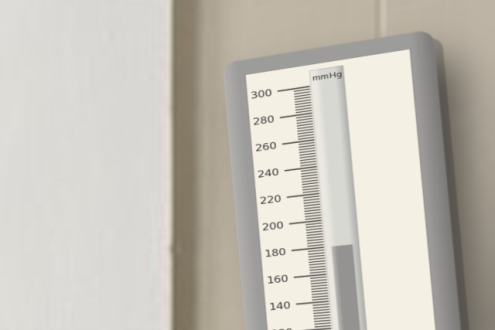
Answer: mmHg 180
